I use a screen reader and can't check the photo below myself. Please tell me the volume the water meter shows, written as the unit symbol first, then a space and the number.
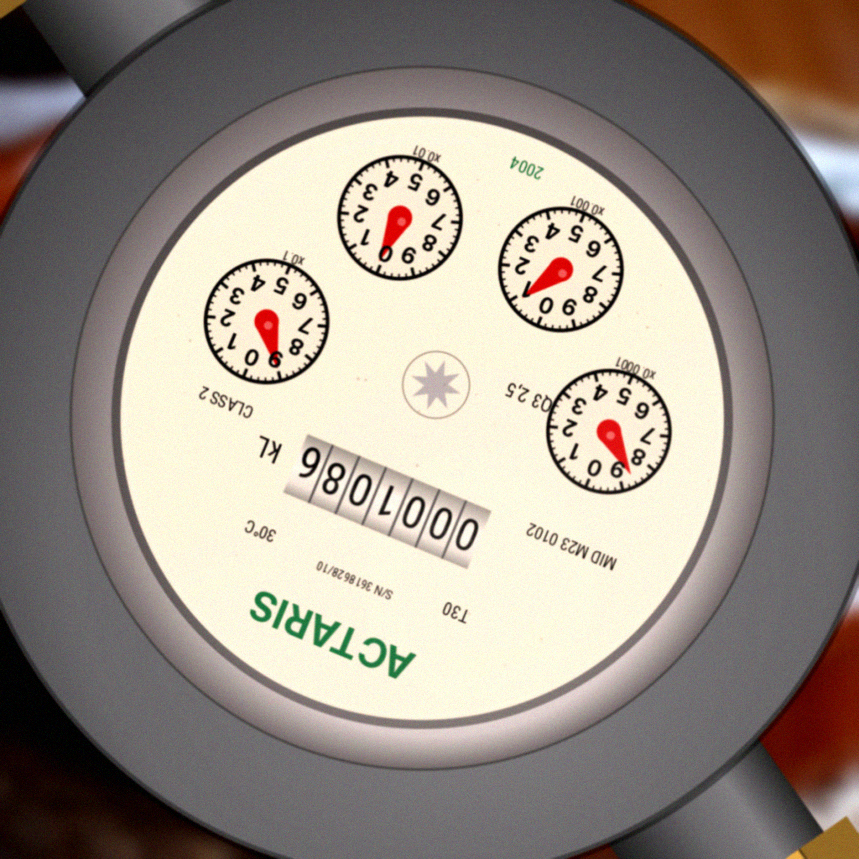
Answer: kL 1085.9008
